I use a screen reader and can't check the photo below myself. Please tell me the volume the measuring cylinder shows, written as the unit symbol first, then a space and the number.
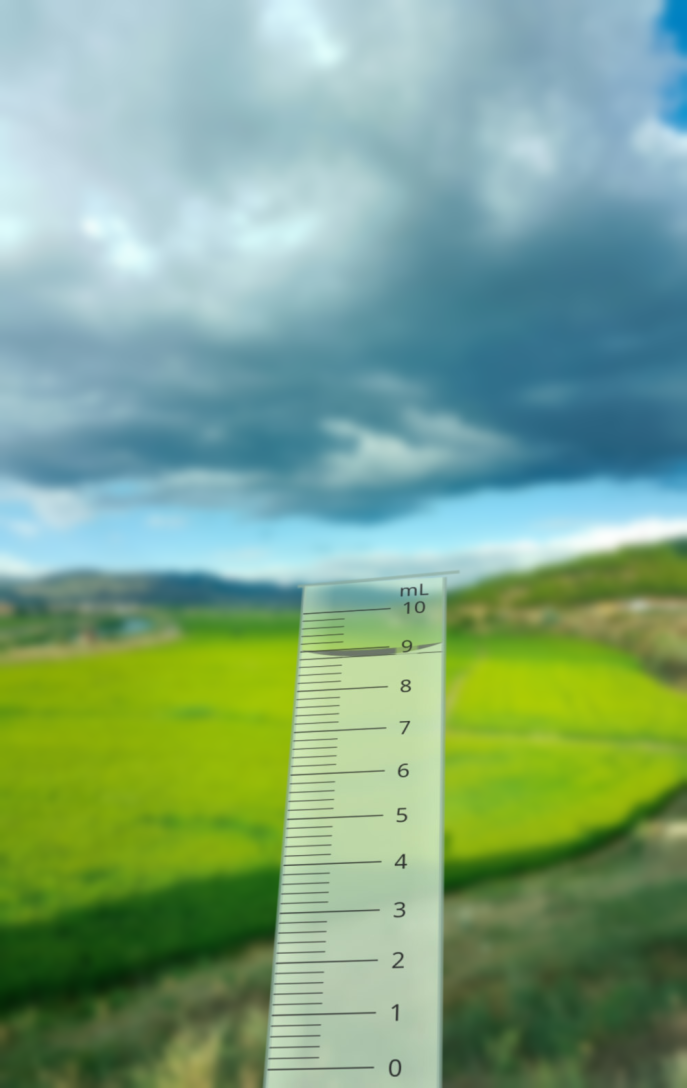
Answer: mL 8.8
